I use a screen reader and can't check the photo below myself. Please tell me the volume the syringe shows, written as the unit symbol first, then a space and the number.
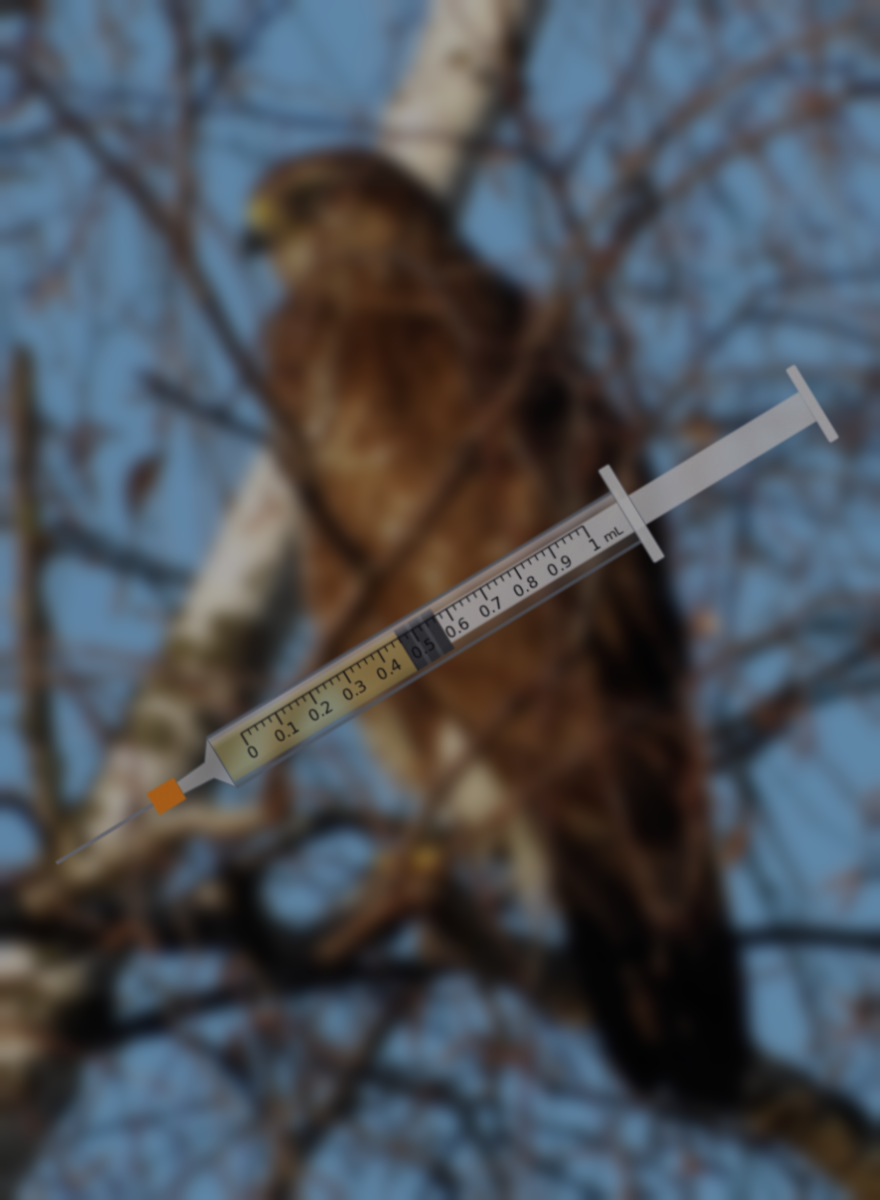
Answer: mL 0.46
